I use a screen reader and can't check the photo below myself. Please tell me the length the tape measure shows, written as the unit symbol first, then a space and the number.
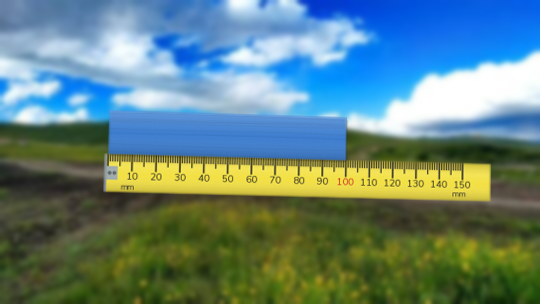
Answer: mm 100
